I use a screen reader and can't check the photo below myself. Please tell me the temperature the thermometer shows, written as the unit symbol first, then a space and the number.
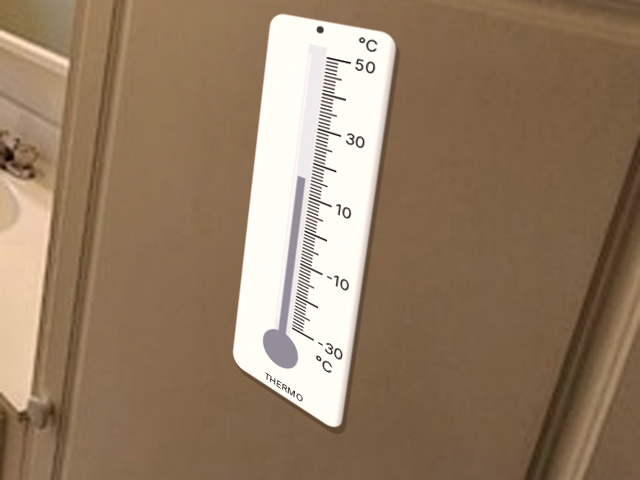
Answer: °C 15
